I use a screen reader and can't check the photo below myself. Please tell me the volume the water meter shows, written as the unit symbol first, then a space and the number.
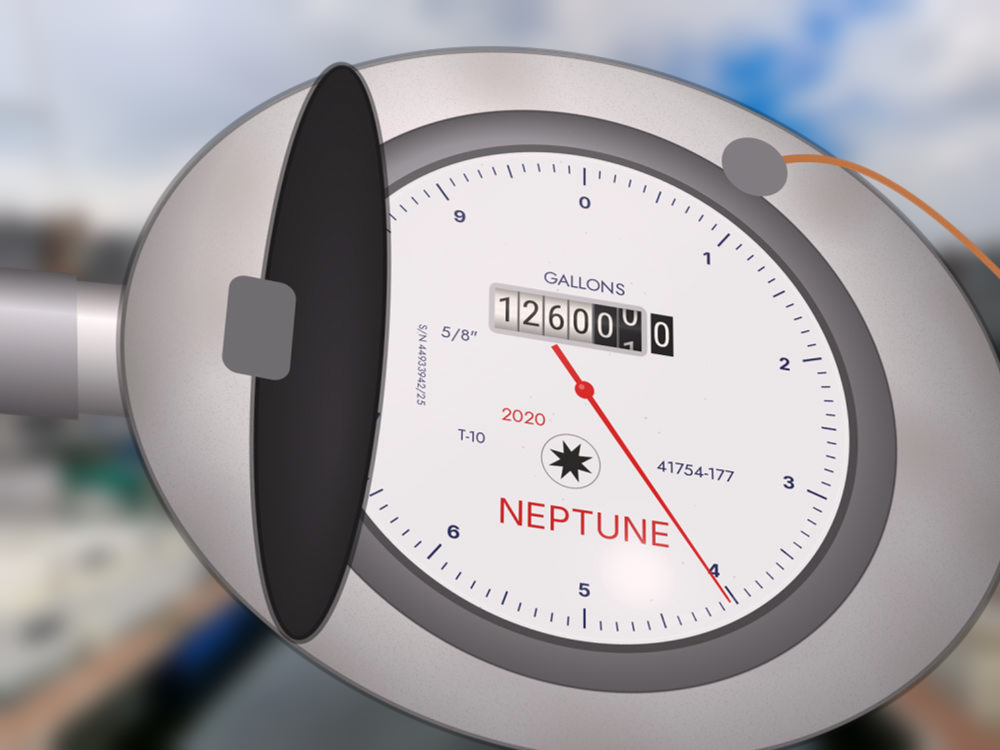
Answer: gal 1260004.0
